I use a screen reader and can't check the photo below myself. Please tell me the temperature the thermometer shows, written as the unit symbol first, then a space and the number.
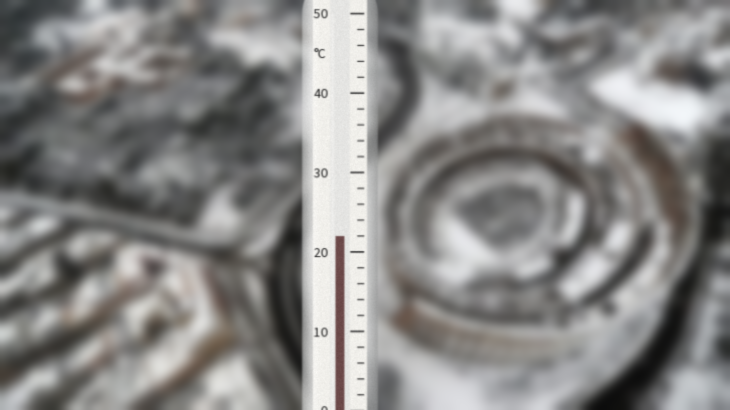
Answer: °C 22
